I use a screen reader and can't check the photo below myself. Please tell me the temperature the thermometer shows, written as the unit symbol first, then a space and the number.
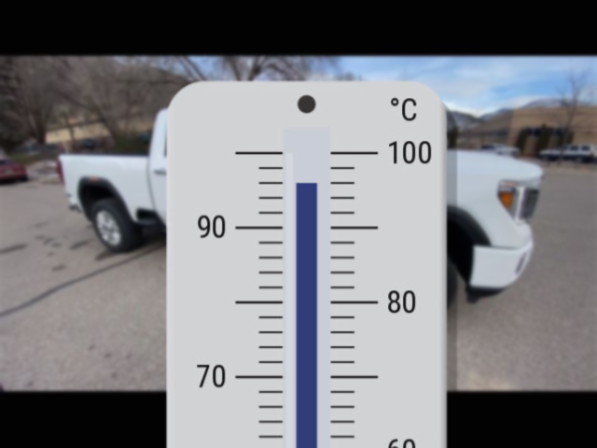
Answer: °C 96
